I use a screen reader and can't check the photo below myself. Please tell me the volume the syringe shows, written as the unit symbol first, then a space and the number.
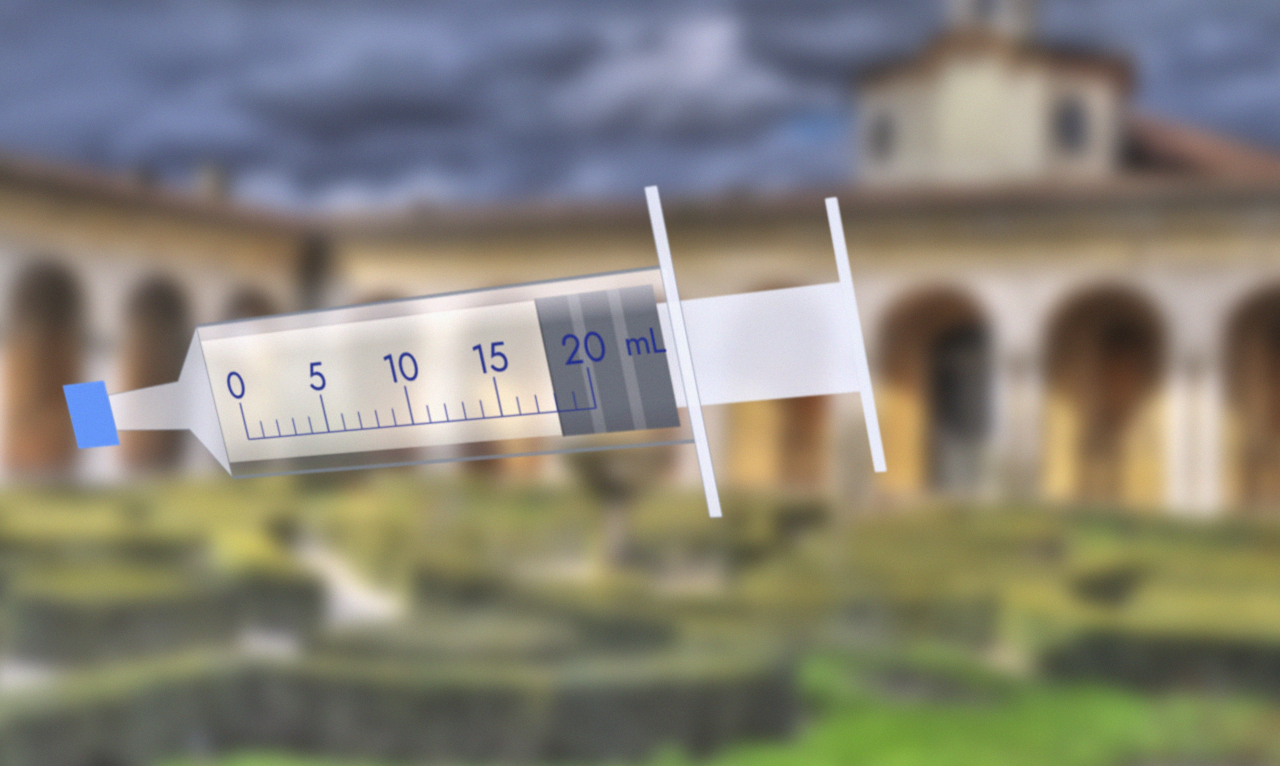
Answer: mL 18
